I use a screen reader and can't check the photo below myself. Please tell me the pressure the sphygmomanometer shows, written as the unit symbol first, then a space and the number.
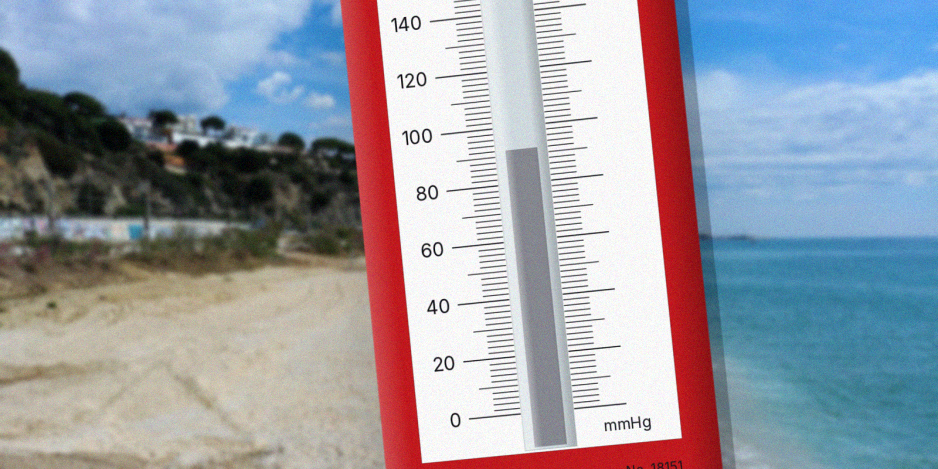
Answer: mmHg 92
